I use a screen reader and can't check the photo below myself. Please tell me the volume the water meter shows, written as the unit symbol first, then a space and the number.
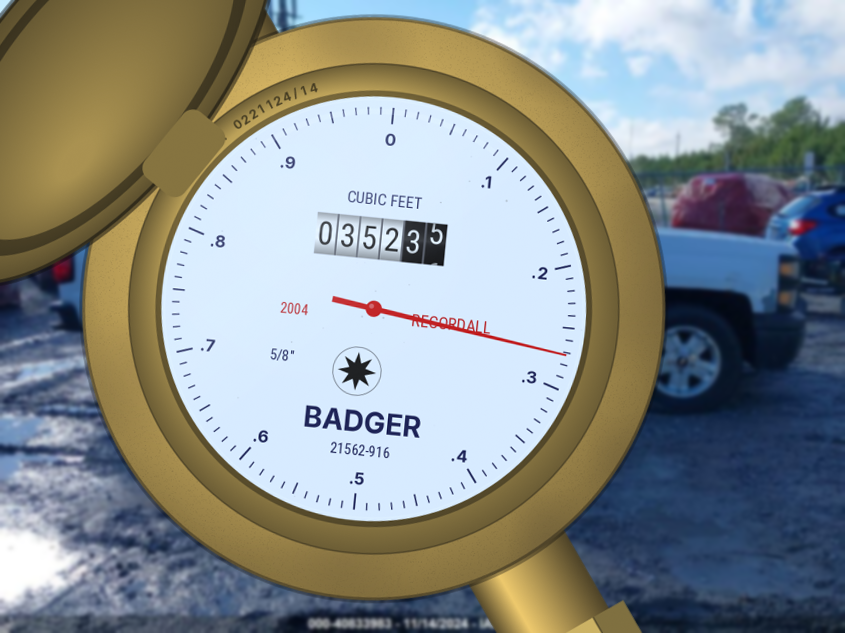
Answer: ft³ 35235.27
